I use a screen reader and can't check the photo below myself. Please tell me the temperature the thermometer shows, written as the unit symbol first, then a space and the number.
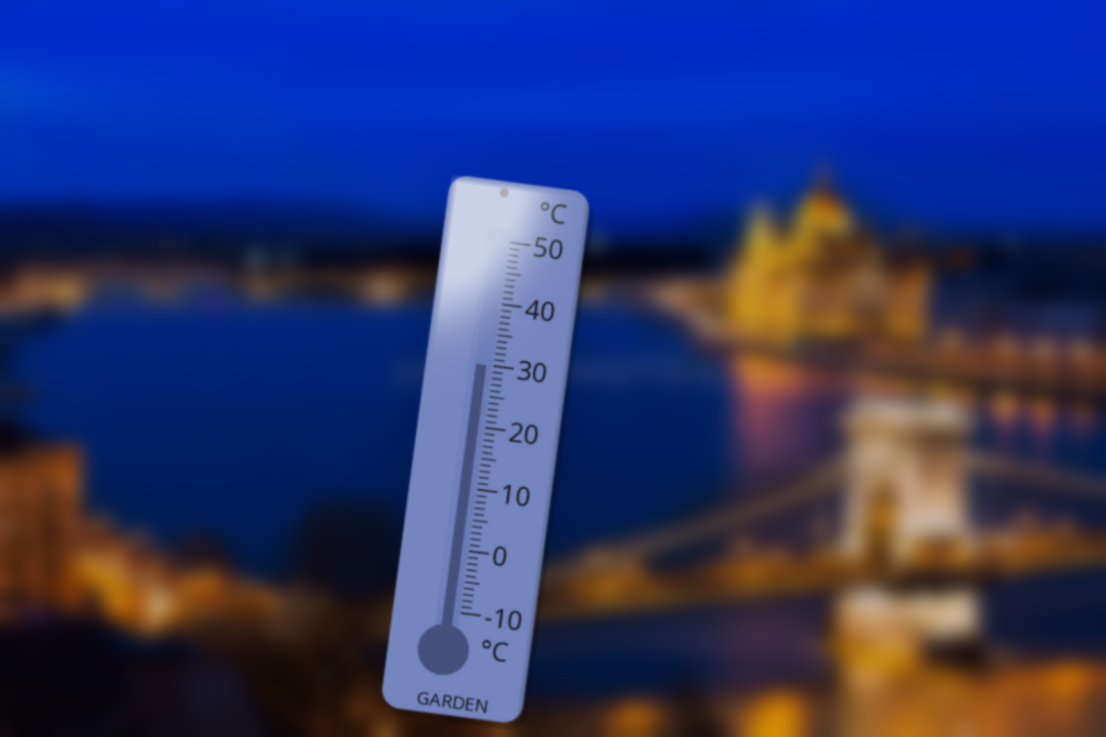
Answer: °C 30
